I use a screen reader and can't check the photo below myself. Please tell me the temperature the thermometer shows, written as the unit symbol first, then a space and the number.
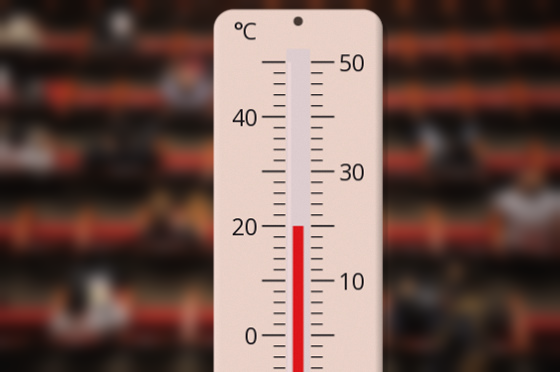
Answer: °C 20
